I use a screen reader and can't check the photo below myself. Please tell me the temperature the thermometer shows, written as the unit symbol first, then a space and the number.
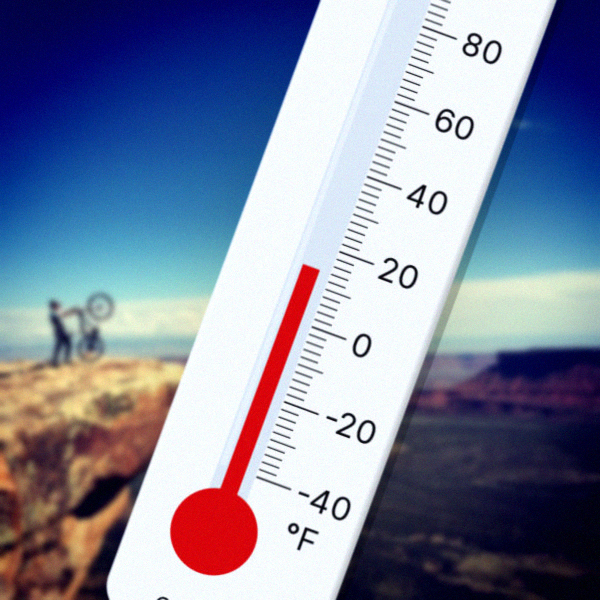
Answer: °F 14
